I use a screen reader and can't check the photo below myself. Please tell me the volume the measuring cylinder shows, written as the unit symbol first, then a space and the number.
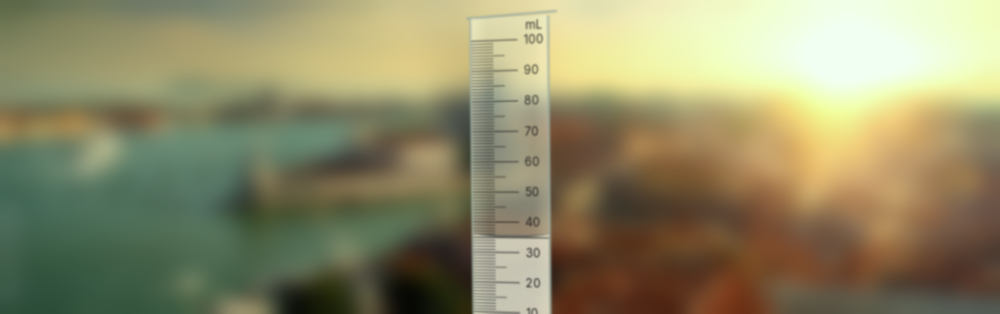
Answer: mL 35
